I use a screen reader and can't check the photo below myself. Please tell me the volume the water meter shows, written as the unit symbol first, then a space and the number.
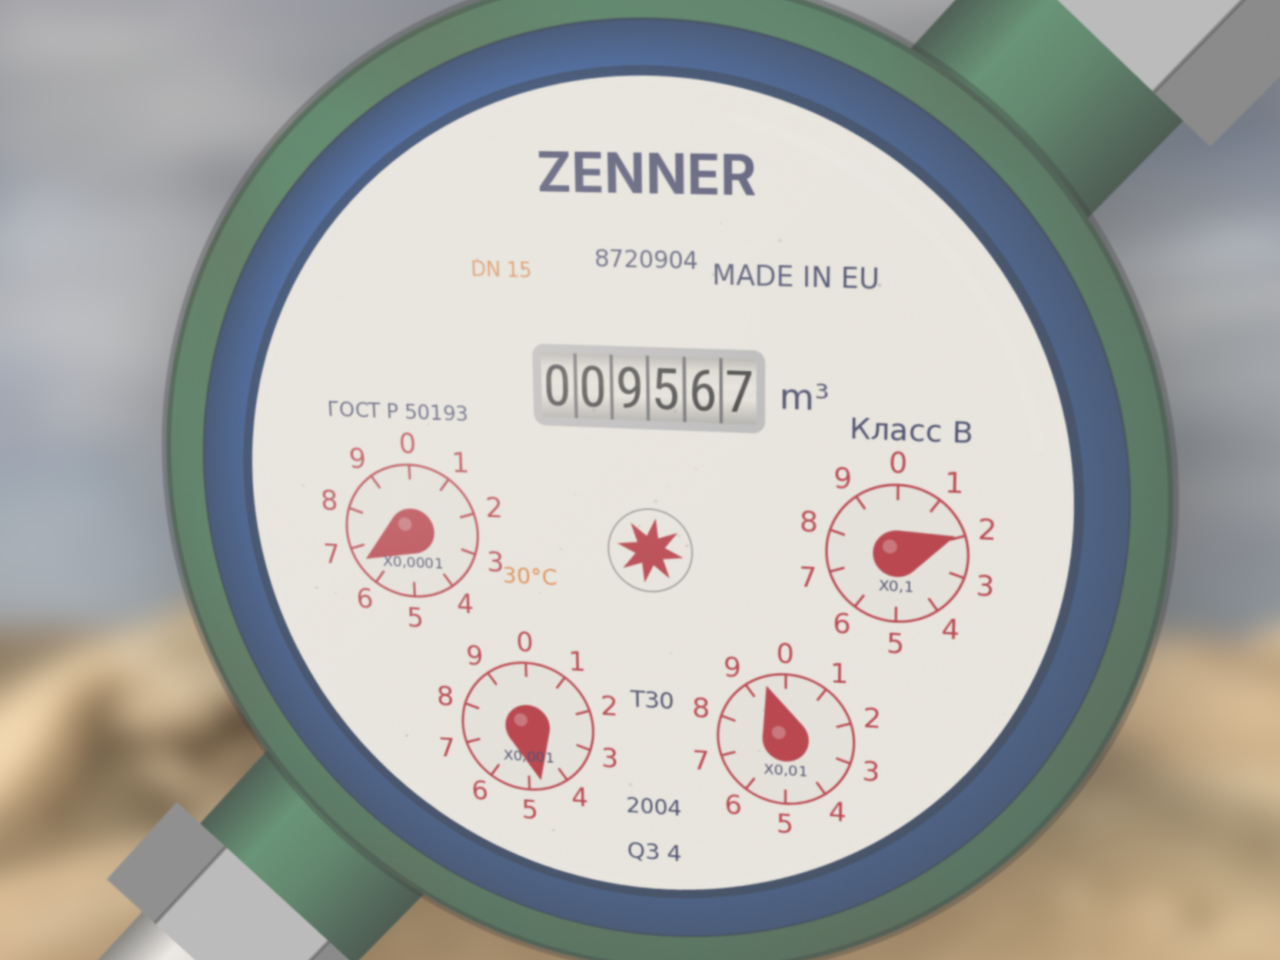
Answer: m³ 9567.1946
